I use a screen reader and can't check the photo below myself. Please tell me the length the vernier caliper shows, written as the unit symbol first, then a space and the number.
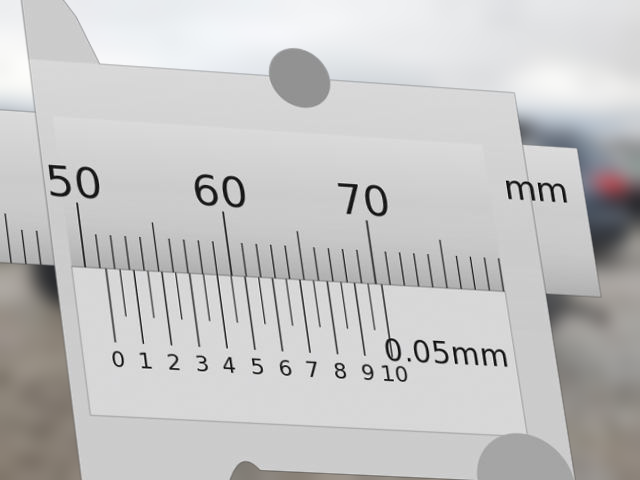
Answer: mm 51.4
